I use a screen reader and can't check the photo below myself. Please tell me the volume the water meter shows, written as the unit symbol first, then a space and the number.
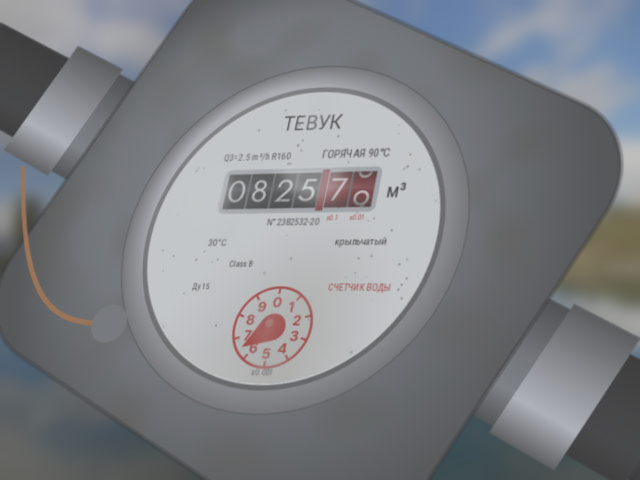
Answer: m³ 825.786
